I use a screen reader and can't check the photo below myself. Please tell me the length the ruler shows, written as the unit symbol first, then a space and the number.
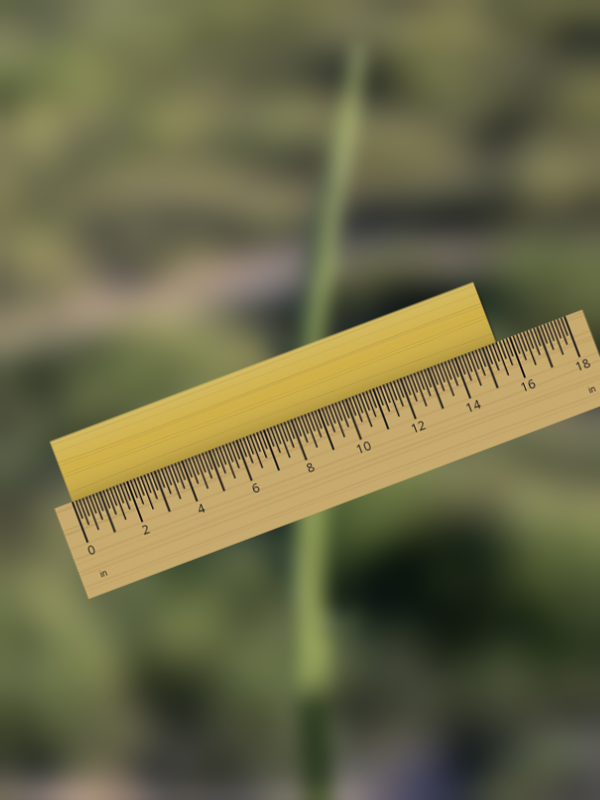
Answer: in 15.5
